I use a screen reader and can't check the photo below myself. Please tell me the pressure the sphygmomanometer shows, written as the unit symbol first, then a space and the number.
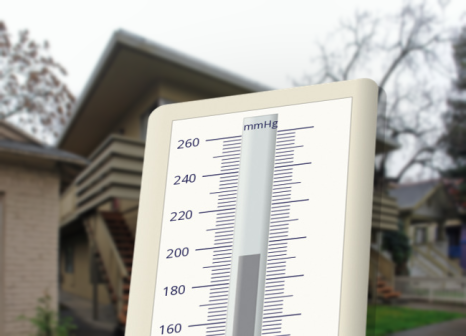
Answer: mmHg 194
